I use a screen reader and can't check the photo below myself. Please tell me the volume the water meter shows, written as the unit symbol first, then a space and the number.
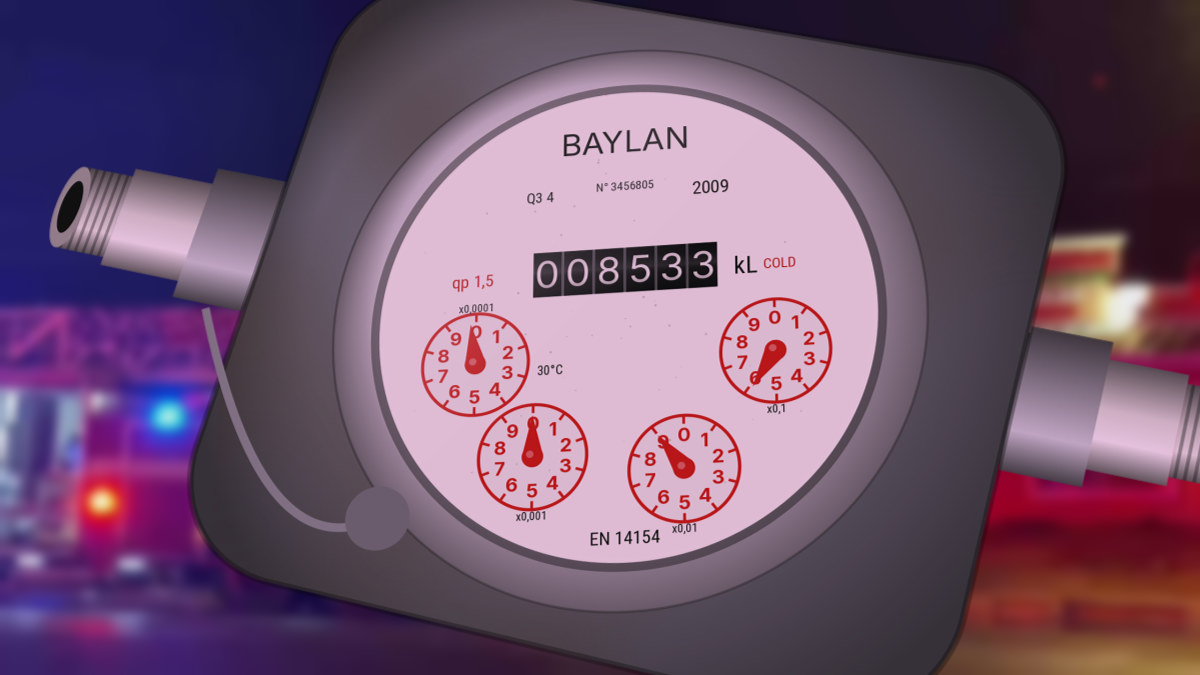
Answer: kL 8533.5899
